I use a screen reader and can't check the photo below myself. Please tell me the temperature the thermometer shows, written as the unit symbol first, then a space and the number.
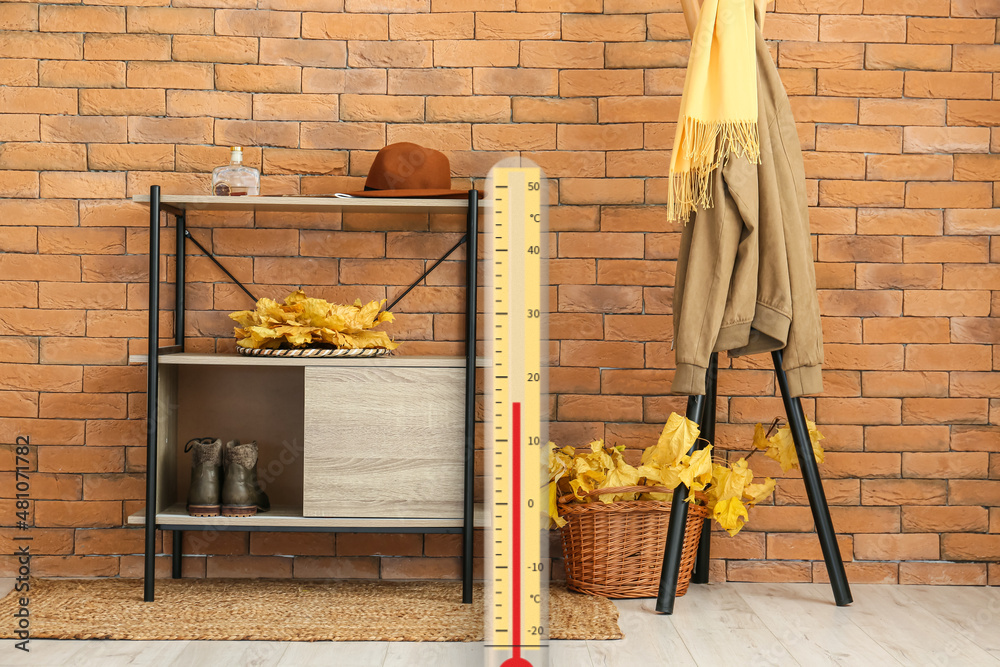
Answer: °C 16
